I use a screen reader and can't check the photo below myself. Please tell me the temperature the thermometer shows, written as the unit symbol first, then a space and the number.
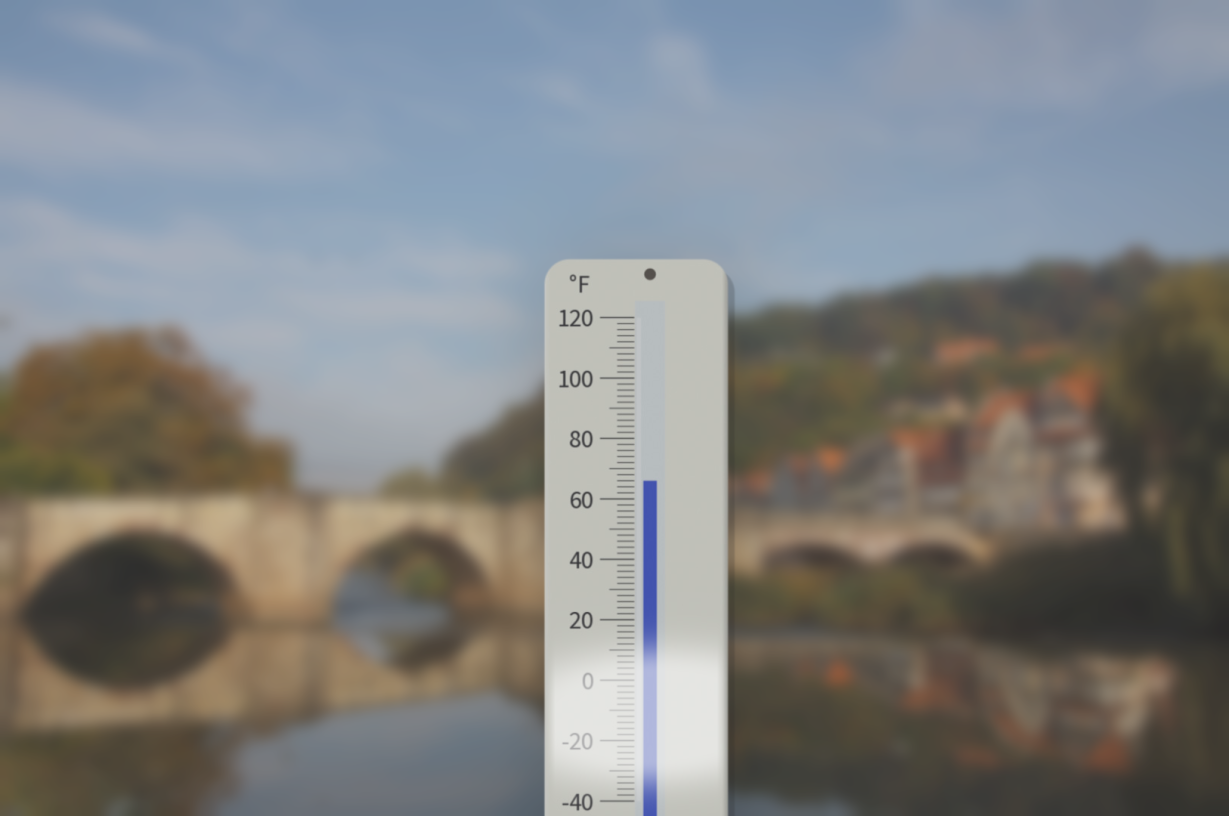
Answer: °F 66
